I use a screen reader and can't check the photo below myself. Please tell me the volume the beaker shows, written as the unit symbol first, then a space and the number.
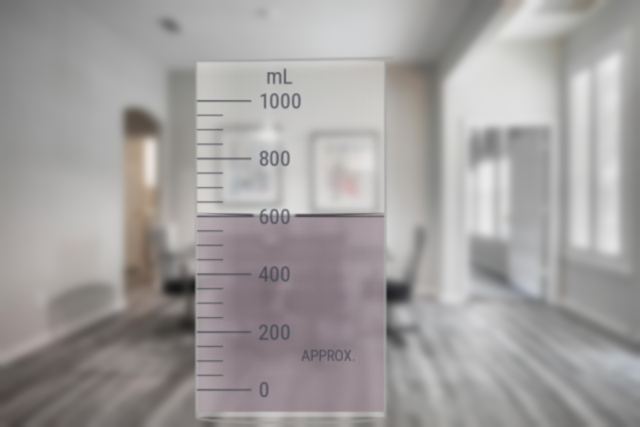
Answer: mL 600
